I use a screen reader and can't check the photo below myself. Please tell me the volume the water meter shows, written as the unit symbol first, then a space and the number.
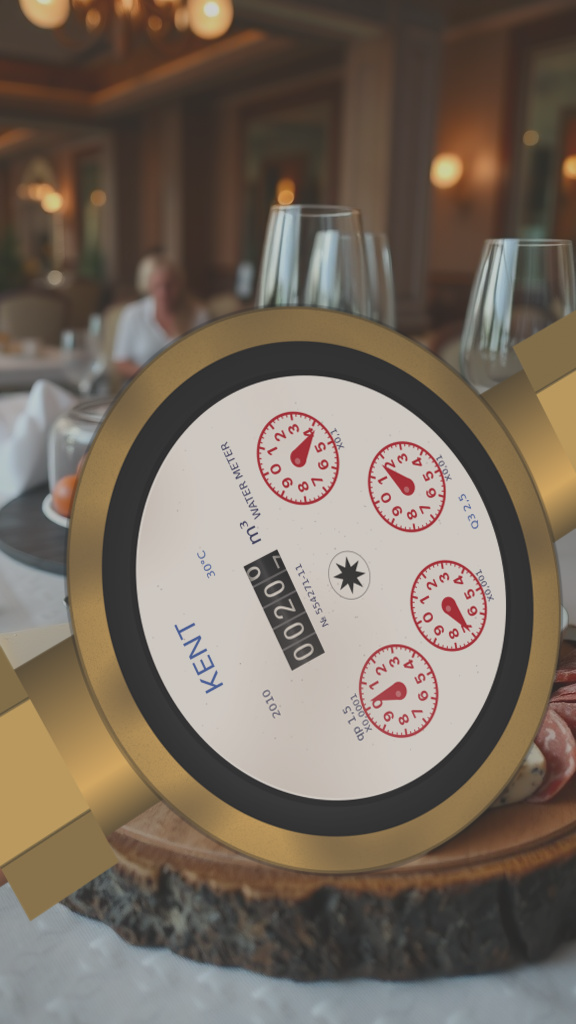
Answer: m³ 206.4170
